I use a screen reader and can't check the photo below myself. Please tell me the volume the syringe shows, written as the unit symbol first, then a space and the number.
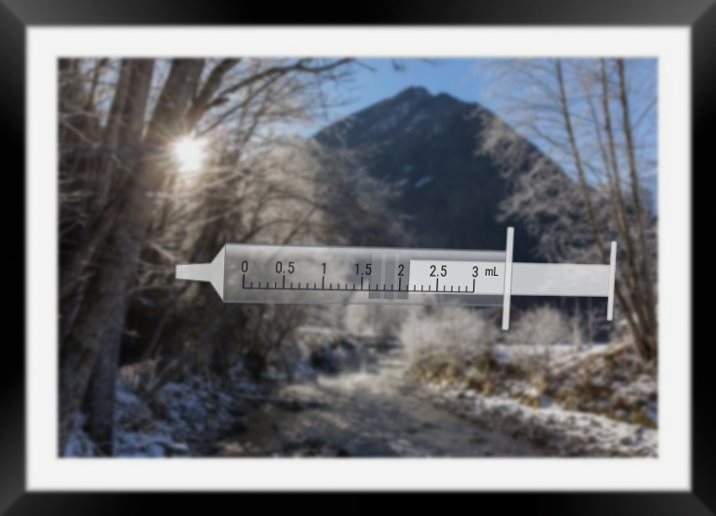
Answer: mL 1.6
